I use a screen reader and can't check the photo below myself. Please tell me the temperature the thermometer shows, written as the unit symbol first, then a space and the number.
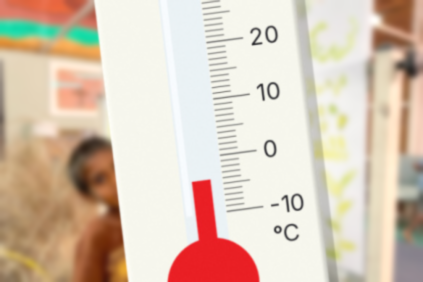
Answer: °C -4
